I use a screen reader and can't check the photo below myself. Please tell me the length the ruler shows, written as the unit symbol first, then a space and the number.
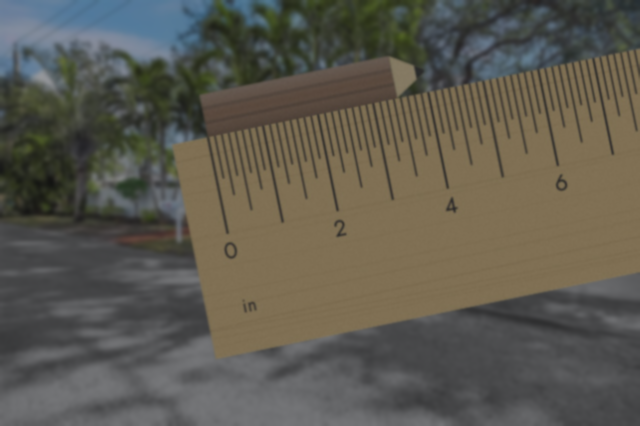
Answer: in 4
